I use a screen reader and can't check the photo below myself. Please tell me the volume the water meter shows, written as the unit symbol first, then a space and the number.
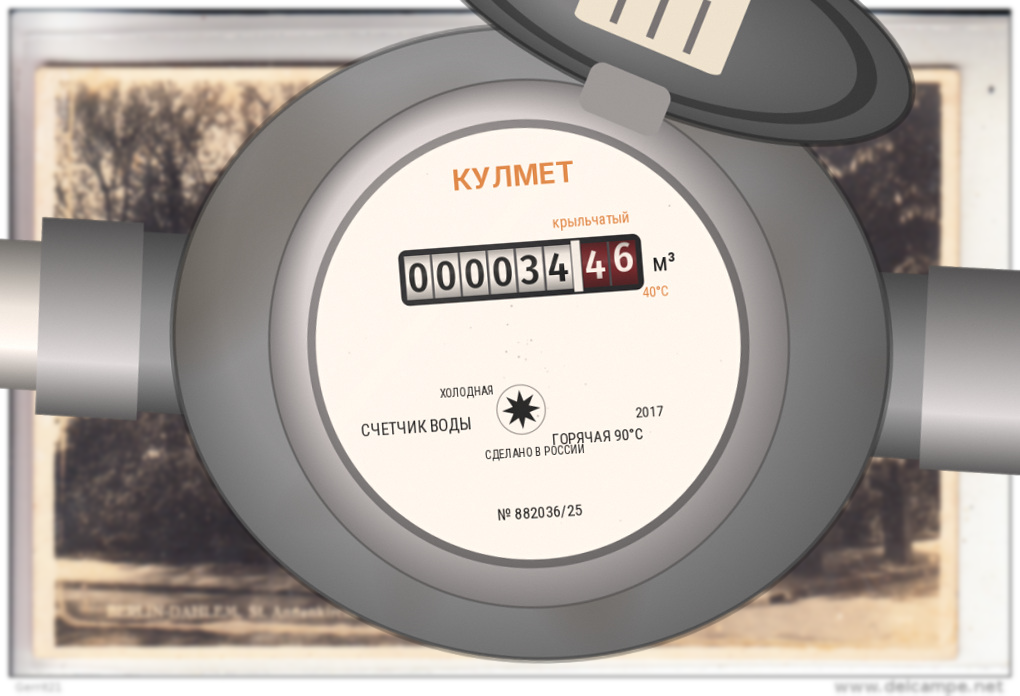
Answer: m³ 34.46
